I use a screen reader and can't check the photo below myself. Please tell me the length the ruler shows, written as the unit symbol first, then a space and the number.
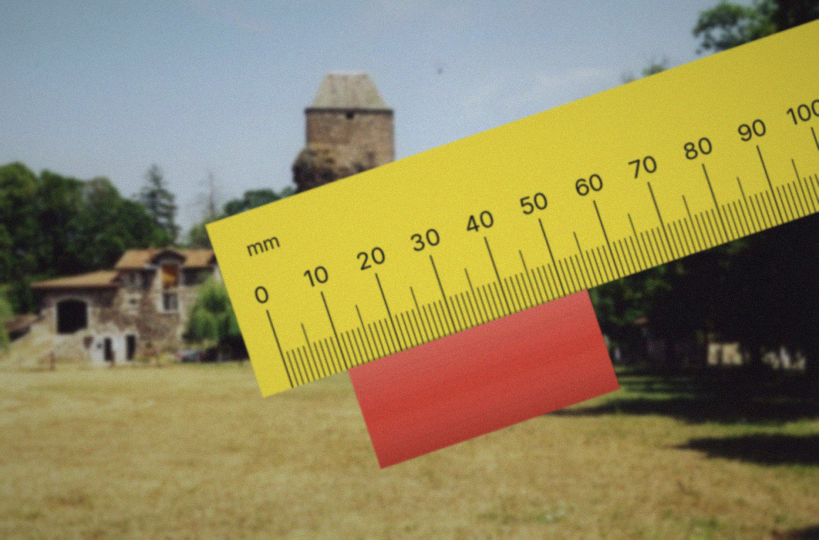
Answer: mm 44
